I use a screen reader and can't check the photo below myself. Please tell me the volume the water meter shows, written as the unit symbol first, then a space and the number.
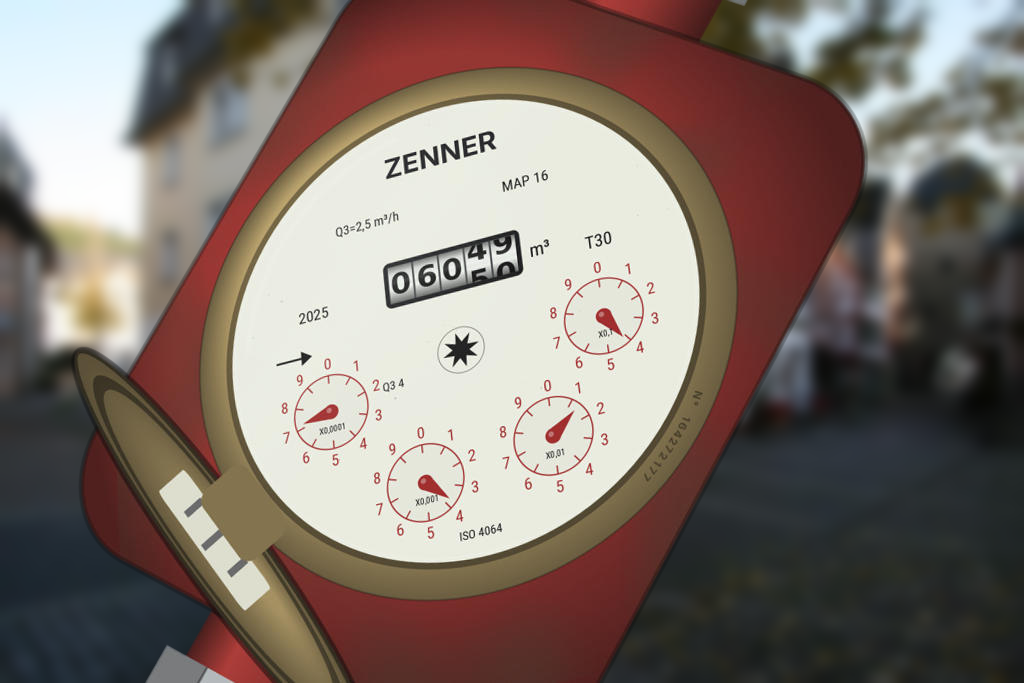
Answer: m³ 6049.4137
